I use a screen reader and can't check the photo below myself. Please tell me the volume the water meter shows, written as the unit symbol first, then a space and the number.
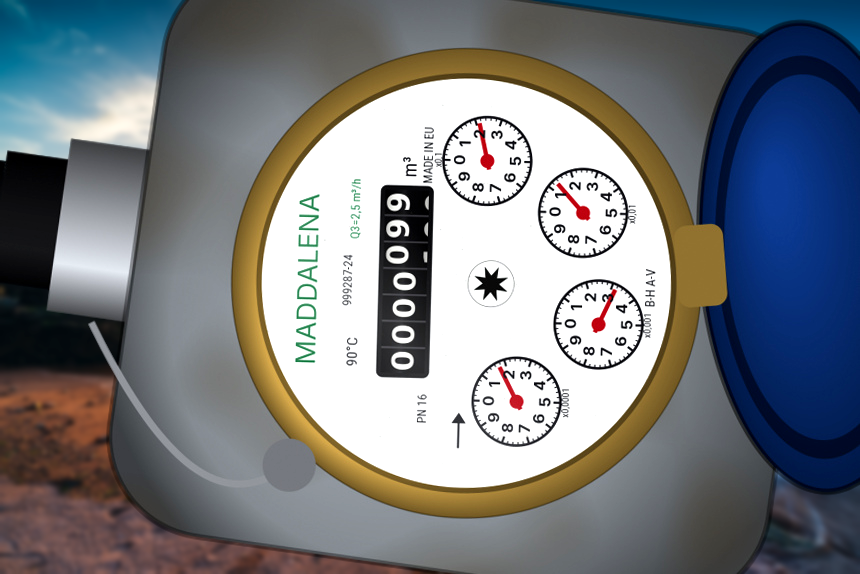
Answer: m³ 99.2131
